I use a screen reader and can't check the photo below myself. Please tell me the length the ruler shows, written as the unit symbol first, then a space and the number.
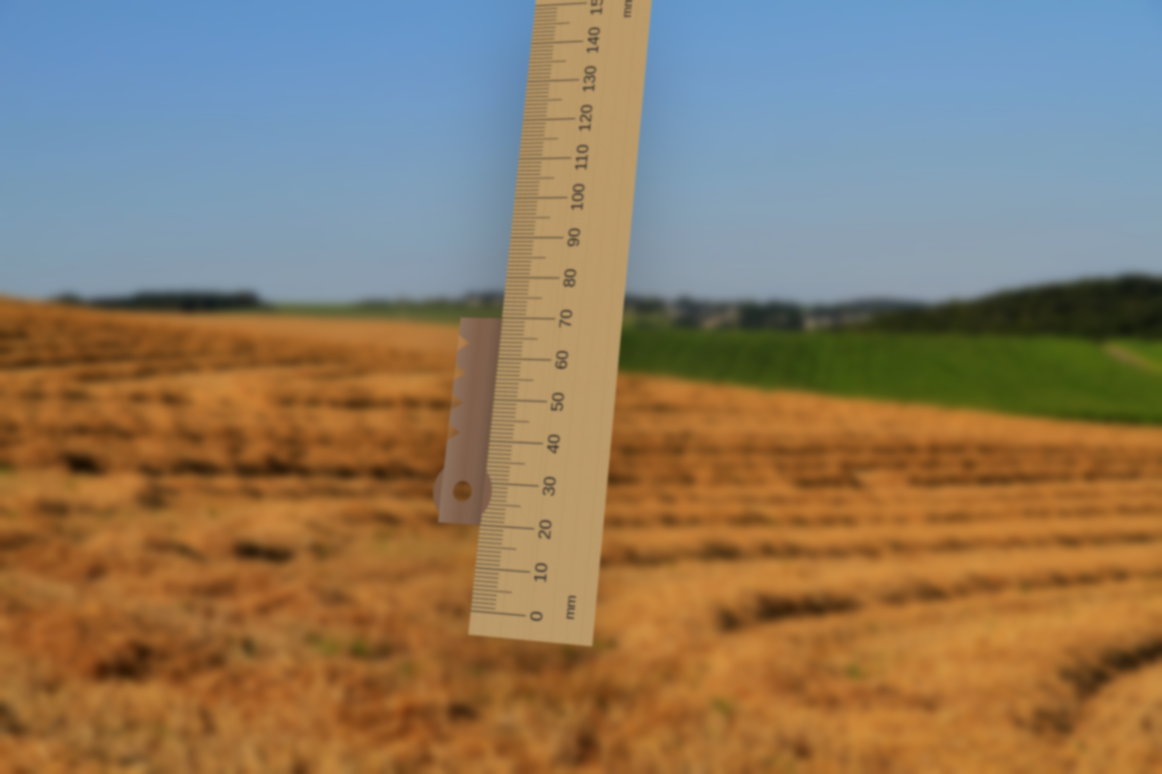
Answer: mm 50
